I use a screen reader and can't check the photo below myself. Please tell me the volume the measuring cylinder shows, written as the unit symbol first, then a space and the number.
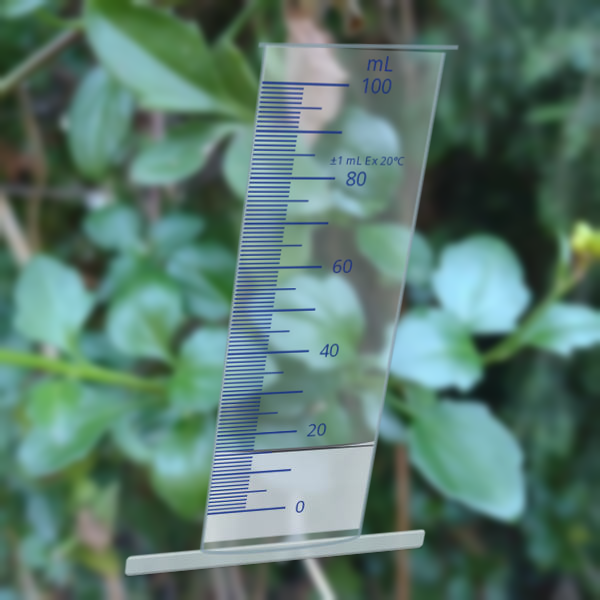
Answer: mL 15
